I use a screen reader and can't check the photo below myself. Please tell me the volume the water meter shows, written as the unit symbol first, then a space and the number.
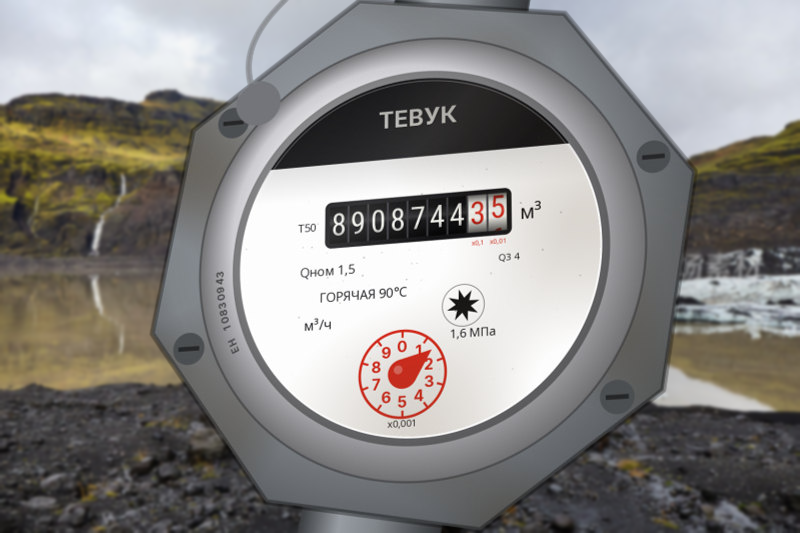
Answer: m³ 8908744.351
